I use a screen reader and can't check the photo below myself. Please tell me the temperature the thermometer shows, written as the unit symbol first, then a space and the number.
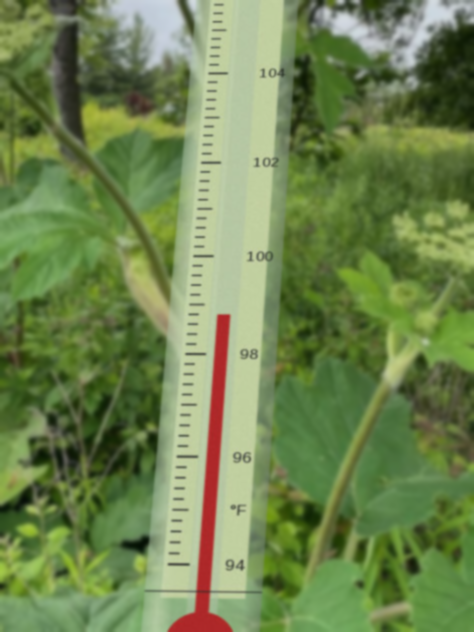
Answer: °F 98.8
